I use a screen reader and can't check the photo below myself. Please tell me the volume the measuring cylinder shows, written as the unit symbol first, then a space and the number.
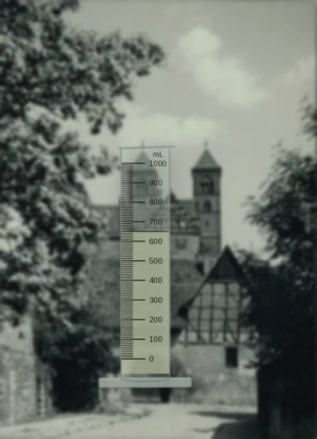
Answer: mL 650
